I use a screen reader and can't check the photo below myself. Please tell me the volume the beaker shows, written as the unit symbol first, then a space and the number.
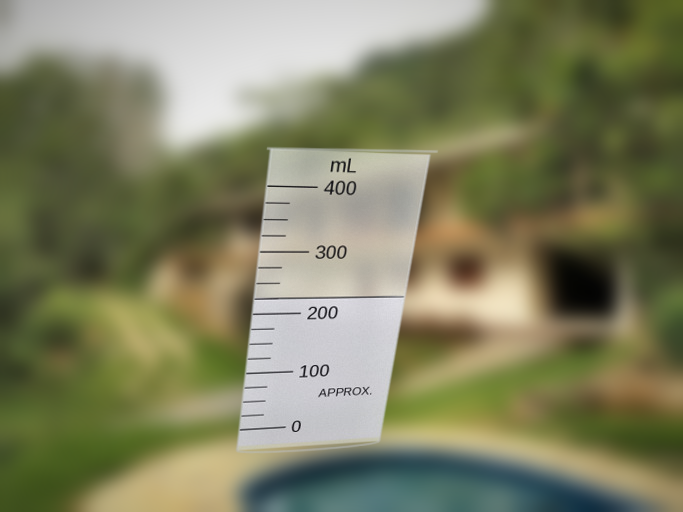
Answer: mL 225
